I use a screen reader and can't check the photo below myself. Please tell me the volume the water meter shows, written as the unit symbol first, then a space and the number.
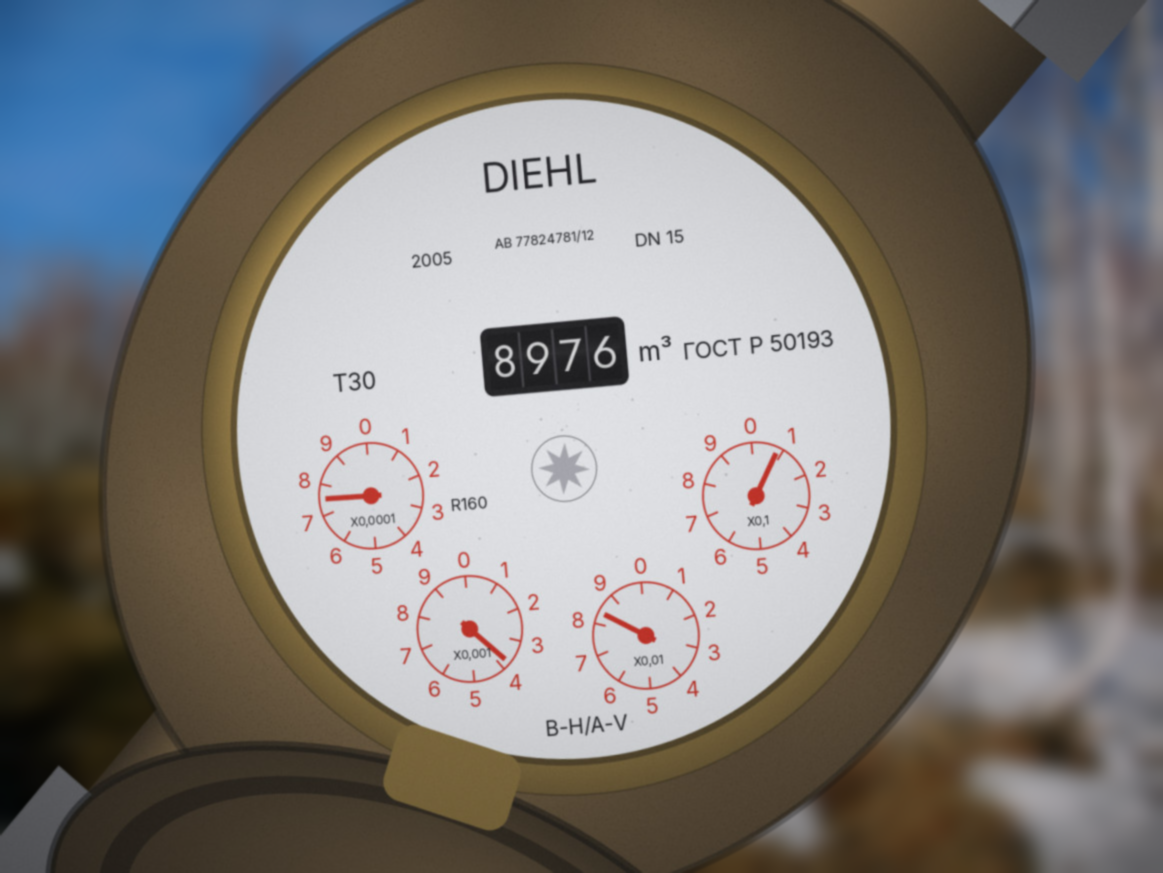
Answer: m³ 8976.0837
